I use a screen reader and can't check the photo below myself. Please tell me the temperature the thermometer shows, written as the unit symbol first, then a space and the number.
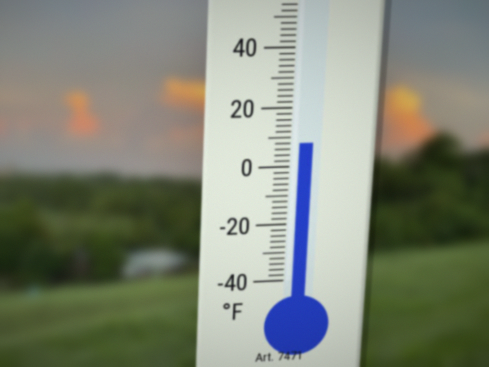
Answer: °F 8
